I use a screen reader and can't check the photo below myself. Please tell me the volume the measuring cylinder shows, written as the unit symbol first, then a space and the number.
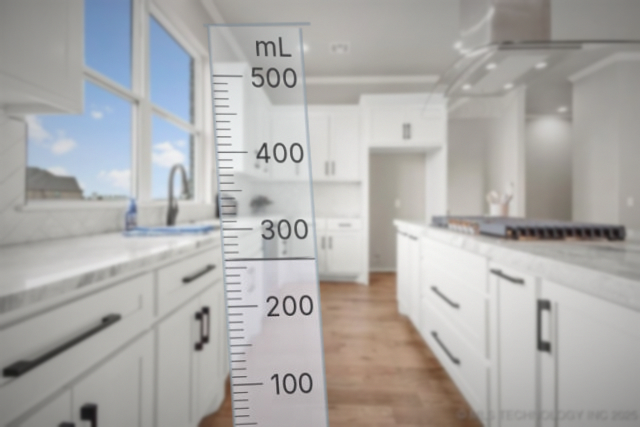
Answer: mL 260
